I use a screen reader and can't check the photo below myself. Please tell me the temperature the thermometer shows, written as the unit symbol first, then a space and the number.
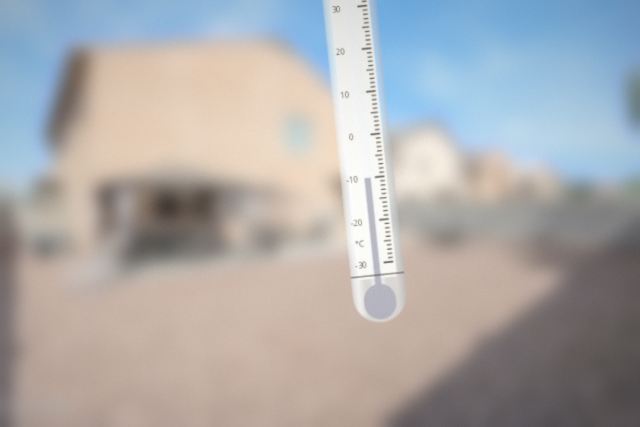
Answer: °C -10
